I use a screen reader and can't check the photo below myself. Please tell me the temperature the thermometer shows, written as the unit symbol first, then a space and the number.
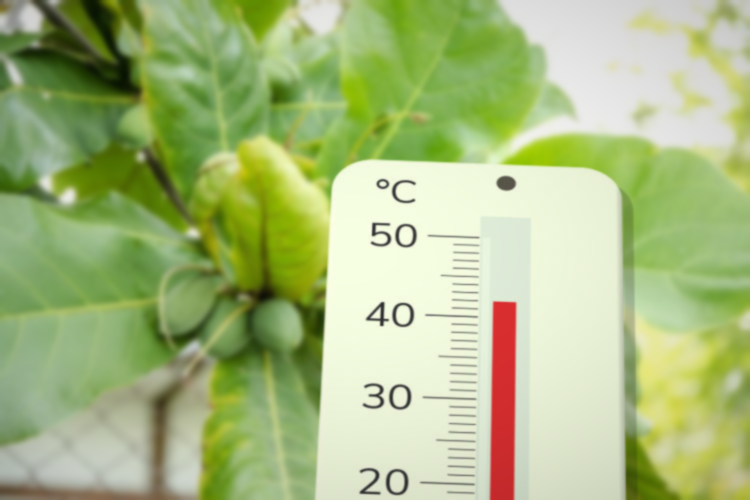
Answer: °C 42
